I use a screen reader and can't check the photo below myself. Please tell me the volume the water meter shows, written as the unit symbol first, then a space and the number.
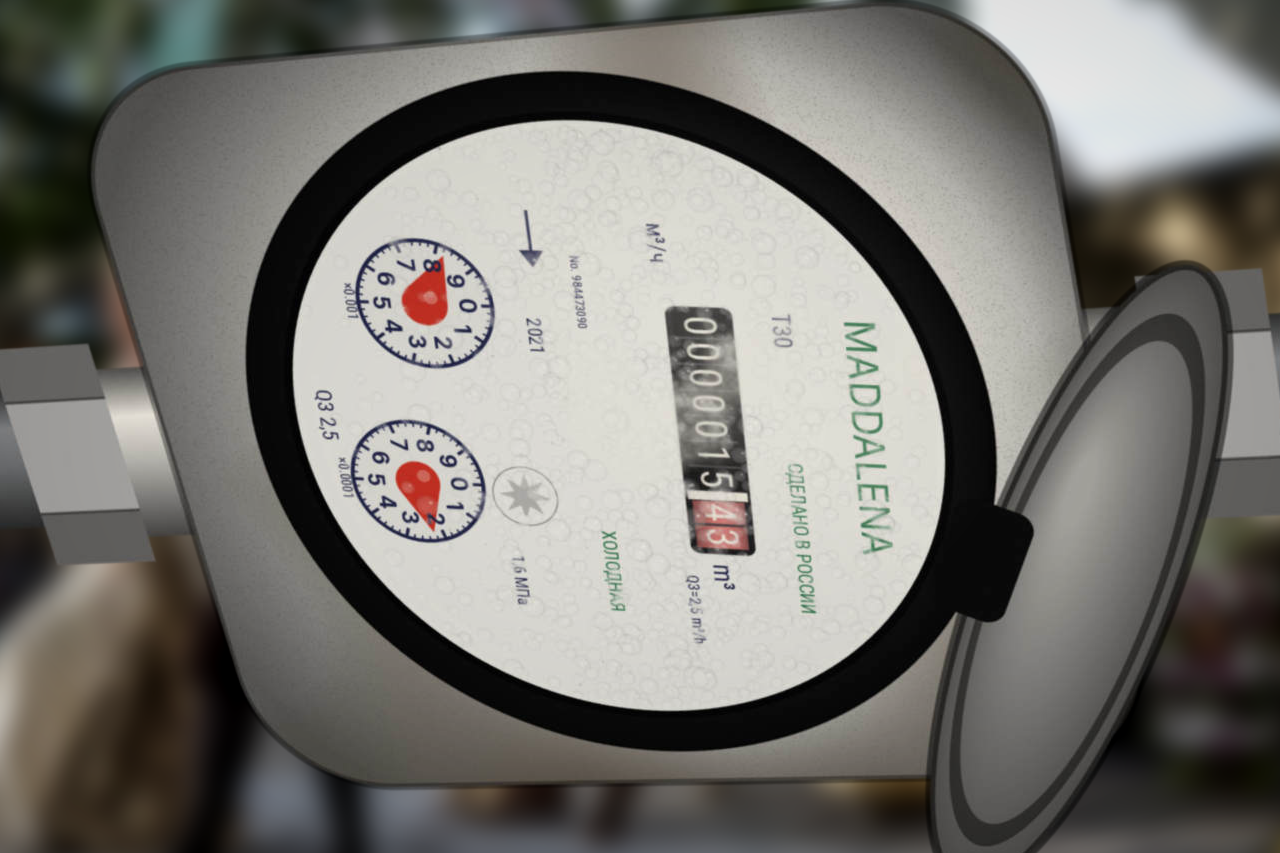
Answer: m³ 15.4382
